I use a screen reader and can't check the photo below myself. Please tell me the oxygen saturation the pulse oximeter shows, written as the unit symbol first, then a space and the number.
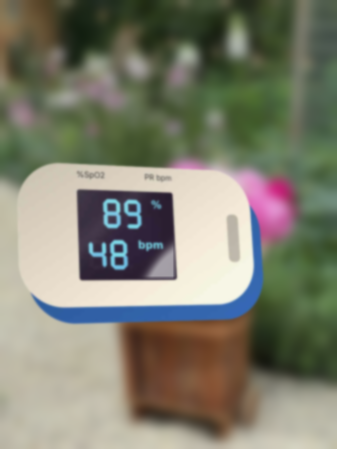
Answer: % 89
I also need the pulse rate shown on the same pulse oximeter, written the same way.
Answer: bpm 48
